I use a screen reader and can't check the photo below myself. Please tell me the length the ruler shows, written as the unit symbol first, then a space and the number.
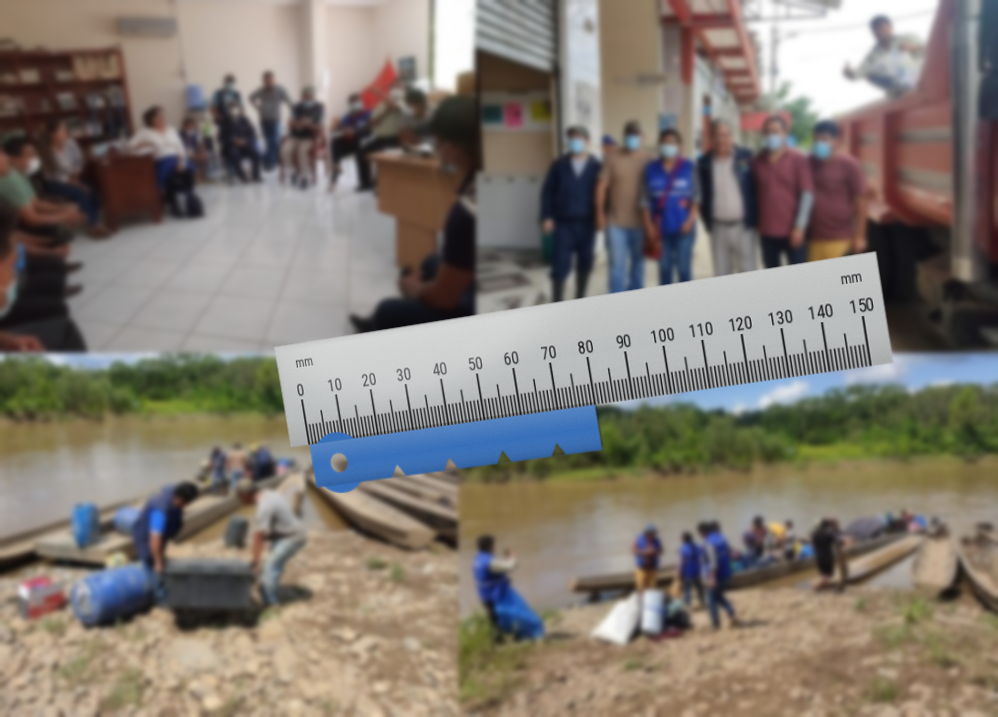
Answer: mm 80
